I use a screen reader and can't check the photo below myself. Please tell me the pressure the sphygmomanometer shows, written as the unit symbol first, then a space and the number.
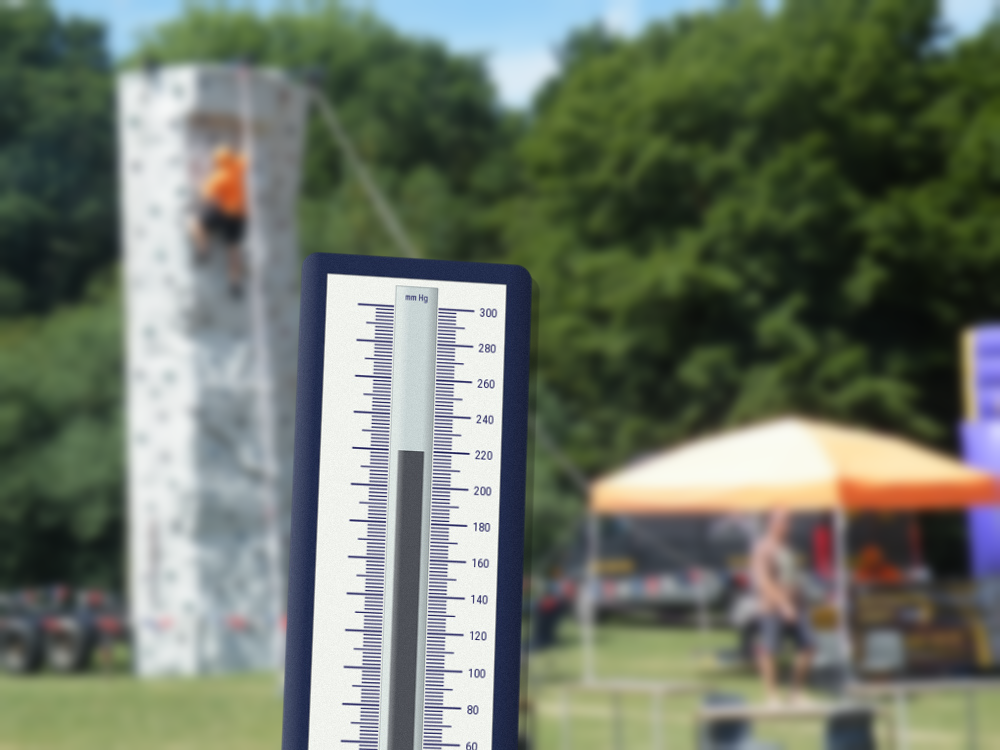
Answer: mmHg 220
